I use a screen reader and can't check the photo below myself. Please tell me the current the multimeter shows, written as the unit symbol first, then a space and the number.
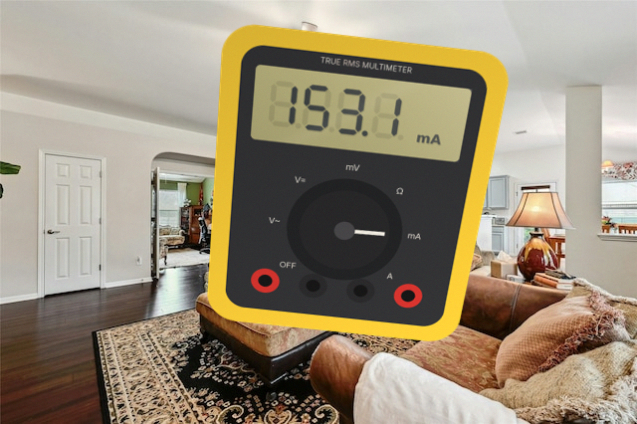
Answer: mA 153.1
